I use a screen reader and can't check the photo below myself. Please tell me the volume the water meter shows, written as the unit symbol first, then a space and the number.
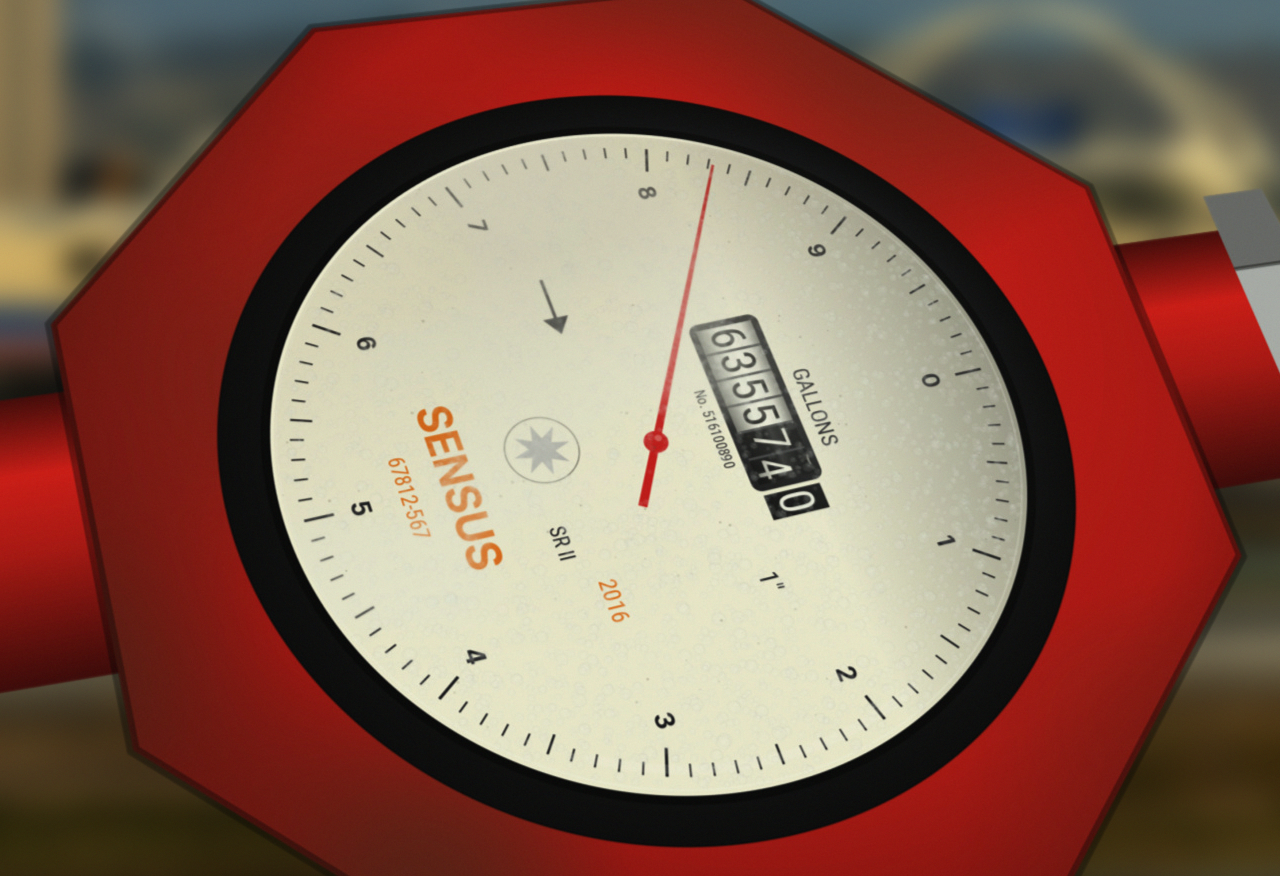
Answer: gal 6355738.3
